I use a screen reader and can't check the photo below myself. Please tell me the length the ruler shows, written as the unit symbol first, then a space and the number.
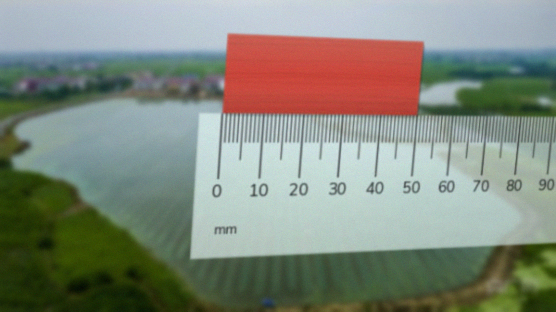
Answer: mm 50
